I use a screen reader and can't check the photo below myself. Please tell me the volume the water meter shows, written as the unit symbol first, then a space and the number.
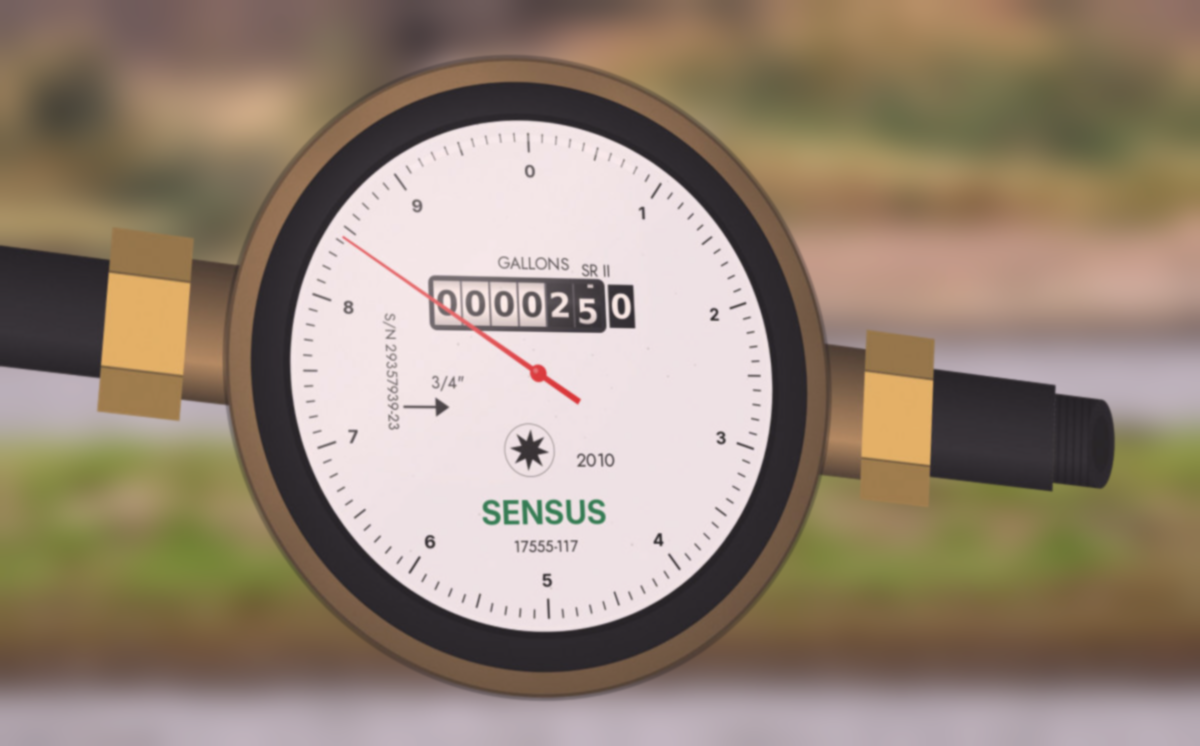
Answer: gal 248.4
